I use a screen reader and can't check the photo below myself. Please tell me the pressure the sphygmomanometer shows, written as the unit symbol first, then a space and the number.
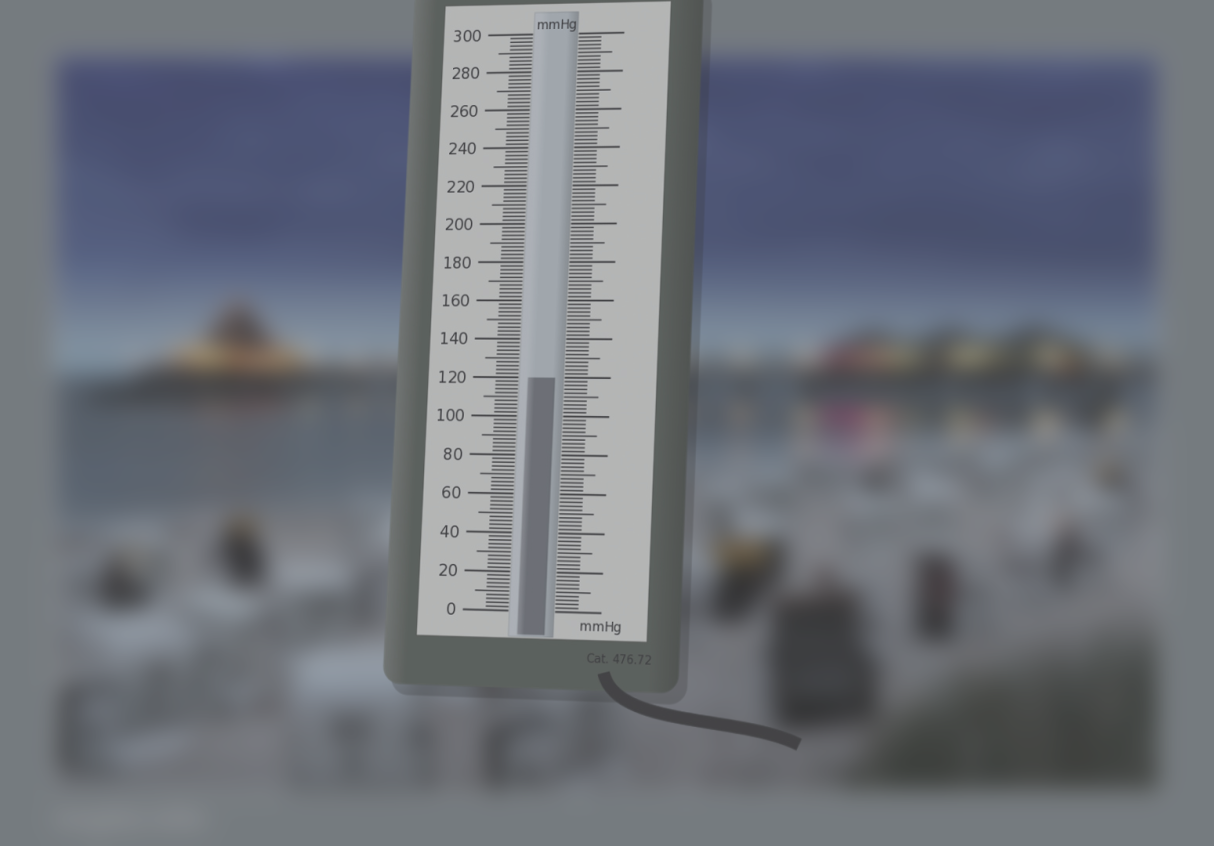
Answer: mmHg 120
